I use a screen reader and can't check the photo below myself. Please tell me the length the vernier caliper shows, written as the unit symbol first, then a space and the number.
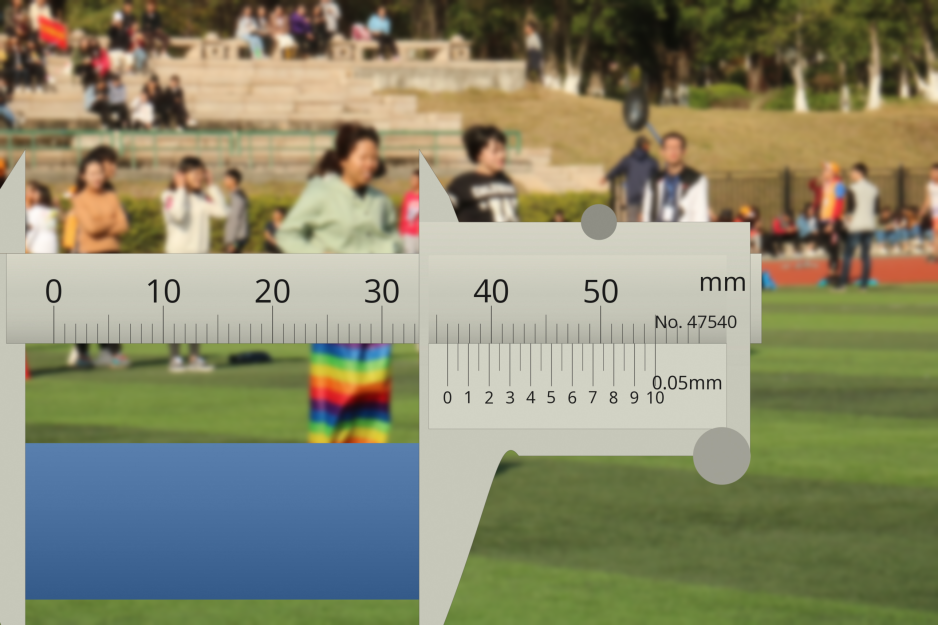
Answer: mm 36.0
